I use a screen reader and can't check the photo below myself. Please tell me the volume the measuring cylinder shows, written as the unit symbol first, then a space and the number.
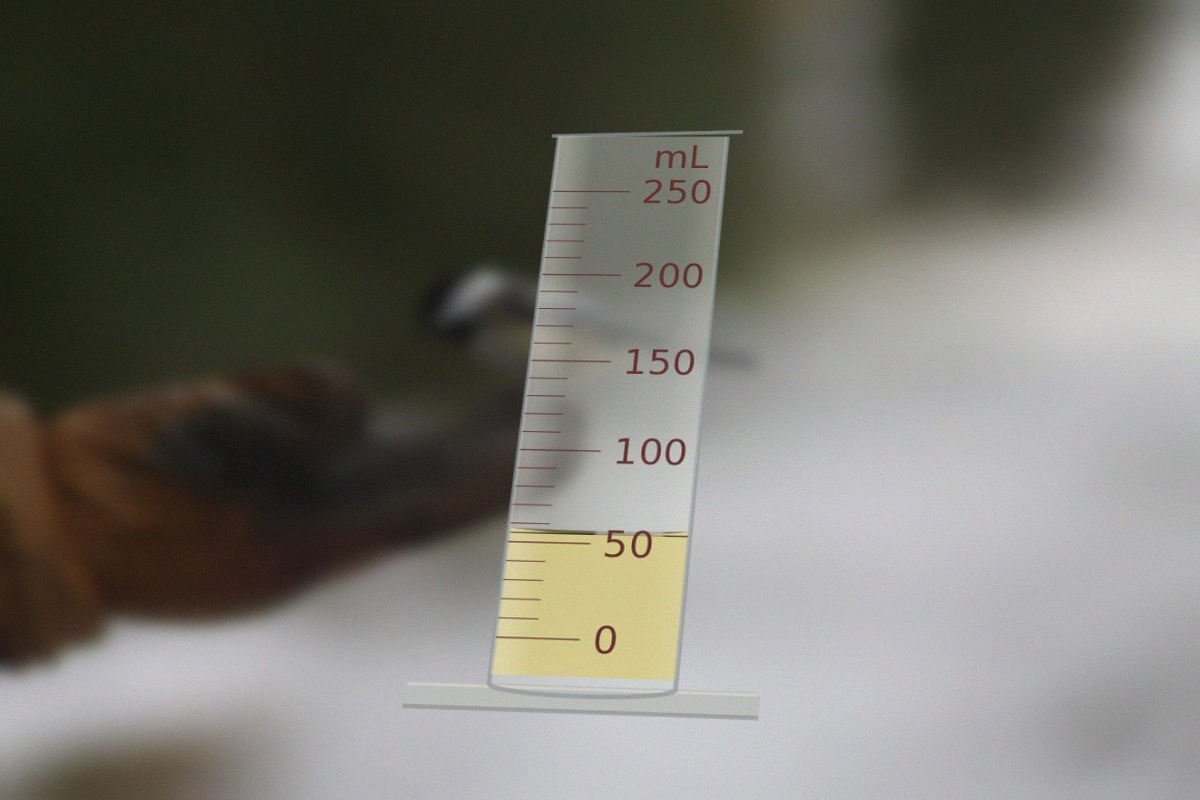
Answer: mL 55
